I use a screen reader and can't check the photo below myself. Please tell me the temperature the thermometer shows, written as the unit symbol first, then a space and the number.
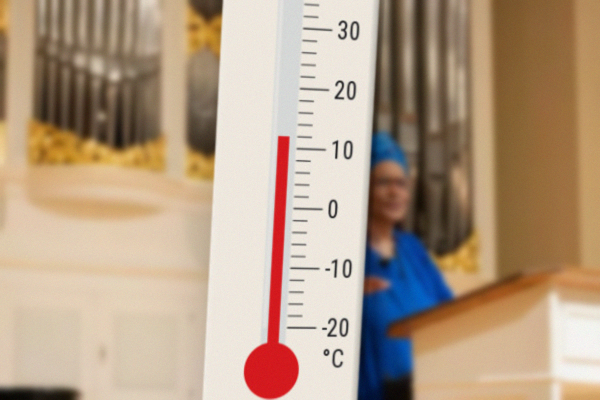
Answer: °C 12
